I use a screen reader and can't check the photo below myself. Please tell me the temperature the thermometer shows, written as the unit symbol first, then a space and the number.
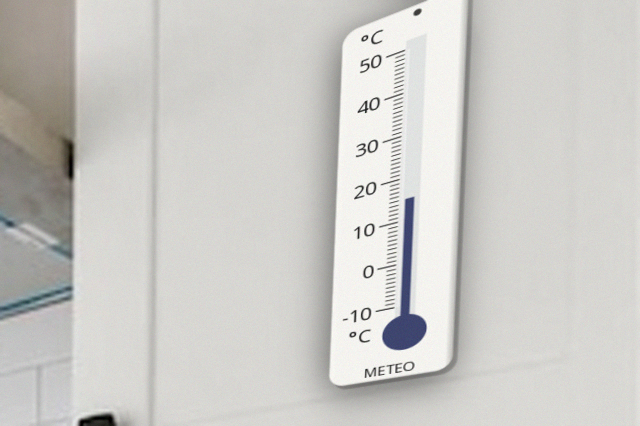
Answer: °C 15
